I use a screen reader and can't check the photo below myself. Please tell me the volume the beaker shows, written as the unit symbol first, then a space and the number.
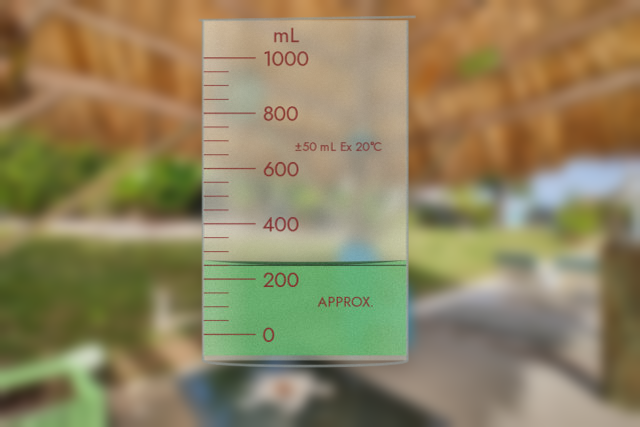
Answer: mL 250
